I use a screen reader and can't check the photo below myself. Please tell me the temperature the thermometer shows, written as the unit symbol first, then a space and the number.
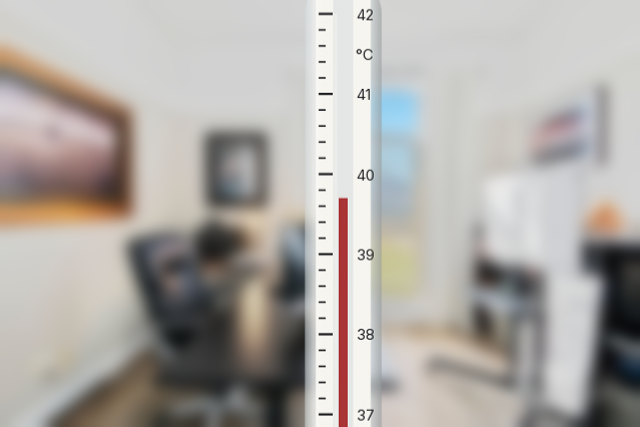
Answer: °C 39.7
